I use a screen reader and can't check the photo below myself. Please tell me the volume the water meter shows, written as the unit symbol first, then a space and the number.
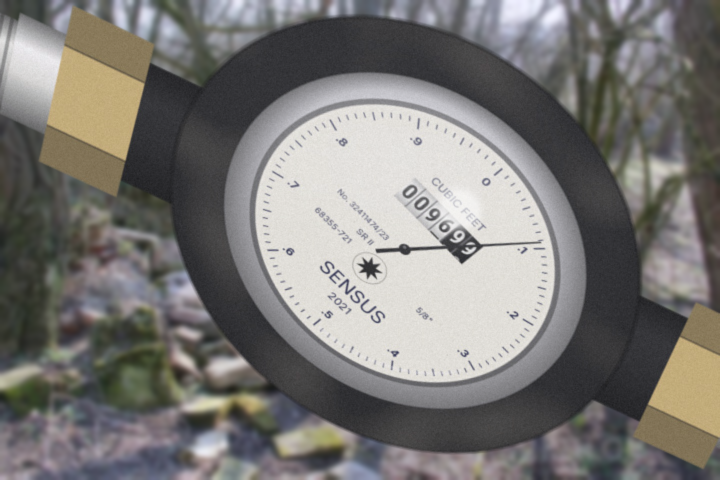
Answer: ft³ 9699.09
